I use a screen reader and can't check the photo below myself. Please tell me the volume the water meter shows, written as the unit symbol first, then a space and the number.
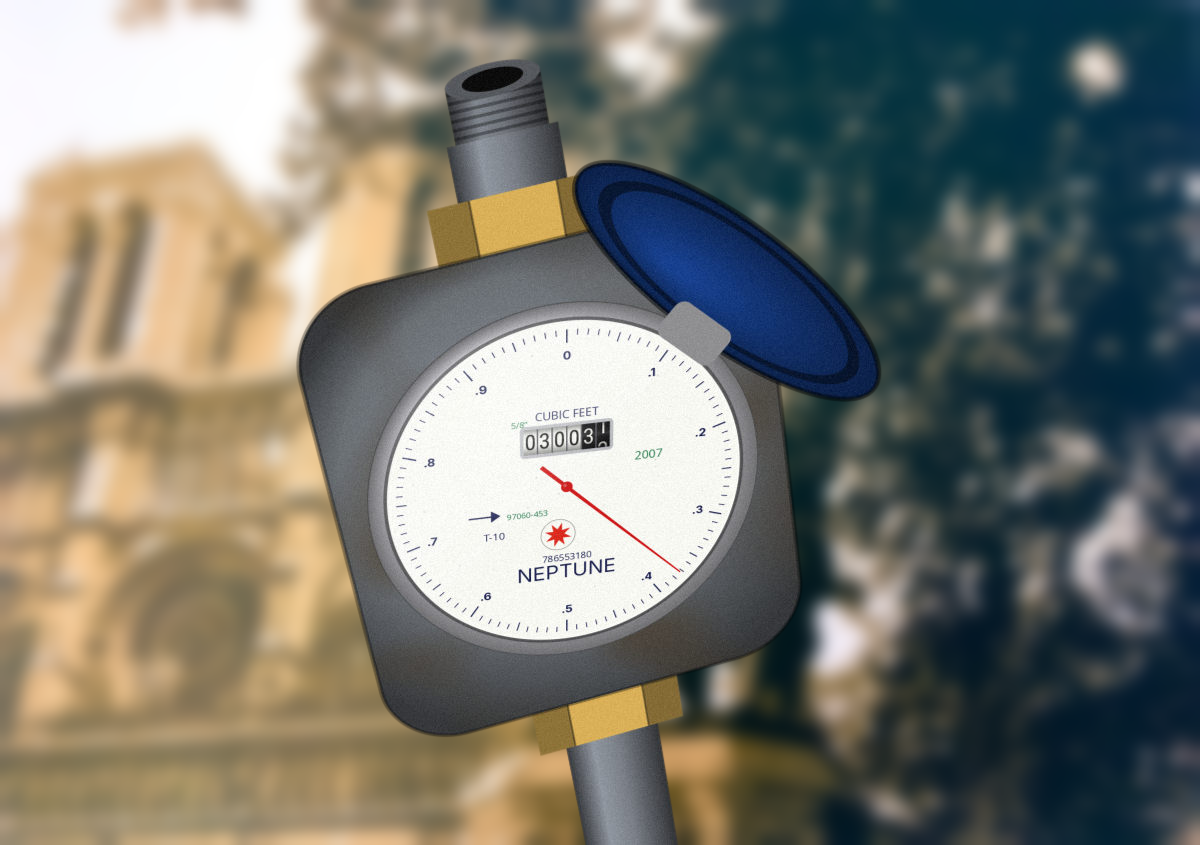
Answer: ft³ 30031.37
